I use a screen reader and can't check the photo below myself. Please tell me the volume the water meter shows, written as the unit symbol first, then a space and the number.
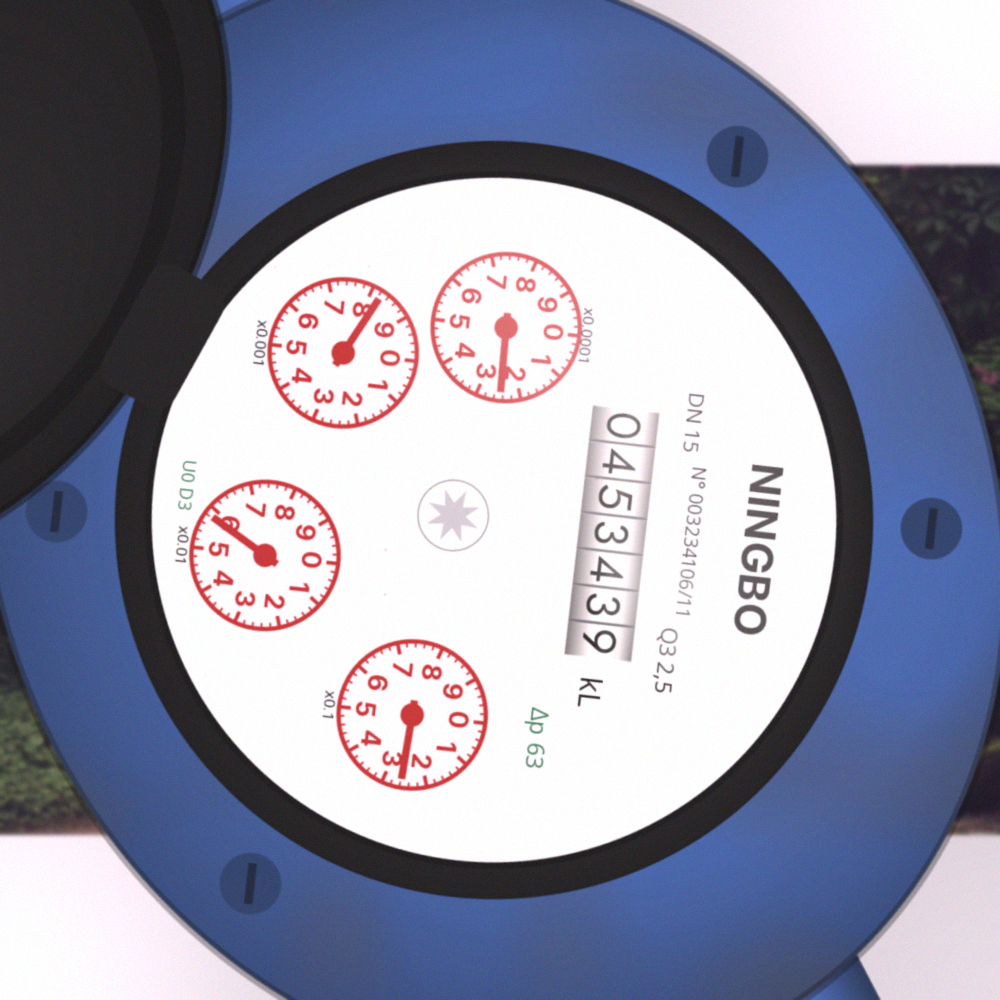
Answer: kL 453439.2582
